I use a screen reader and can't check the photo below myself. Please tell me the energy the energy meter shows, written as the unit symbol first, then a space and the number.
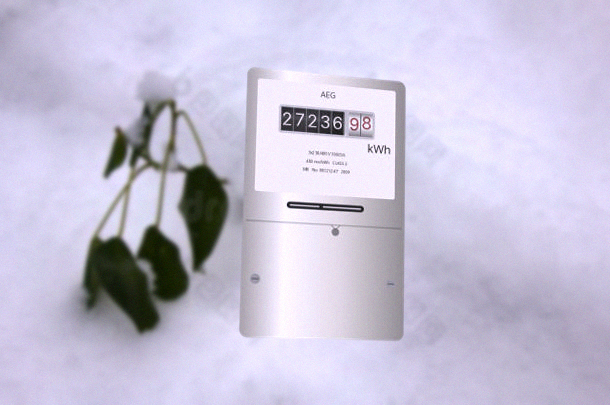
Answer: kWh 27236.98
